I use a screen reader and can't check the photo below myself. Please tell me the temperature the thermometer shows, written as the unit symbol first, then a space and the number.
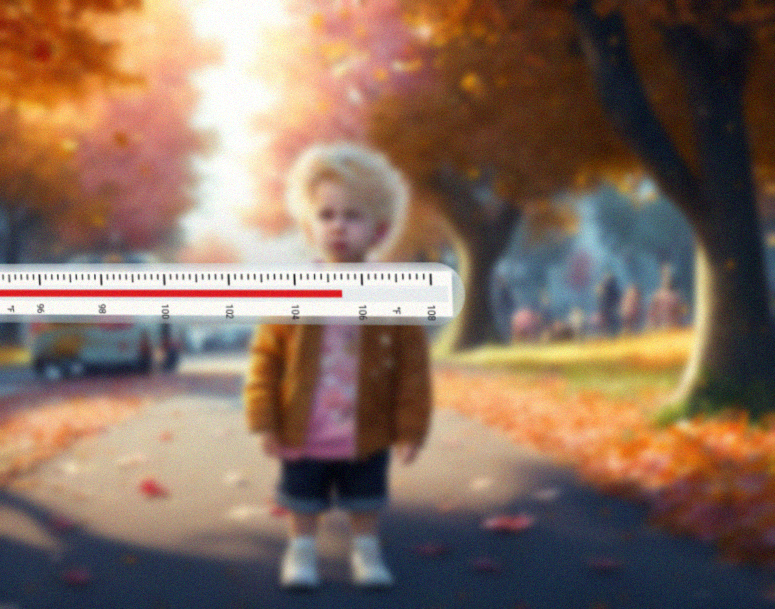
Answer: °F 105.4
